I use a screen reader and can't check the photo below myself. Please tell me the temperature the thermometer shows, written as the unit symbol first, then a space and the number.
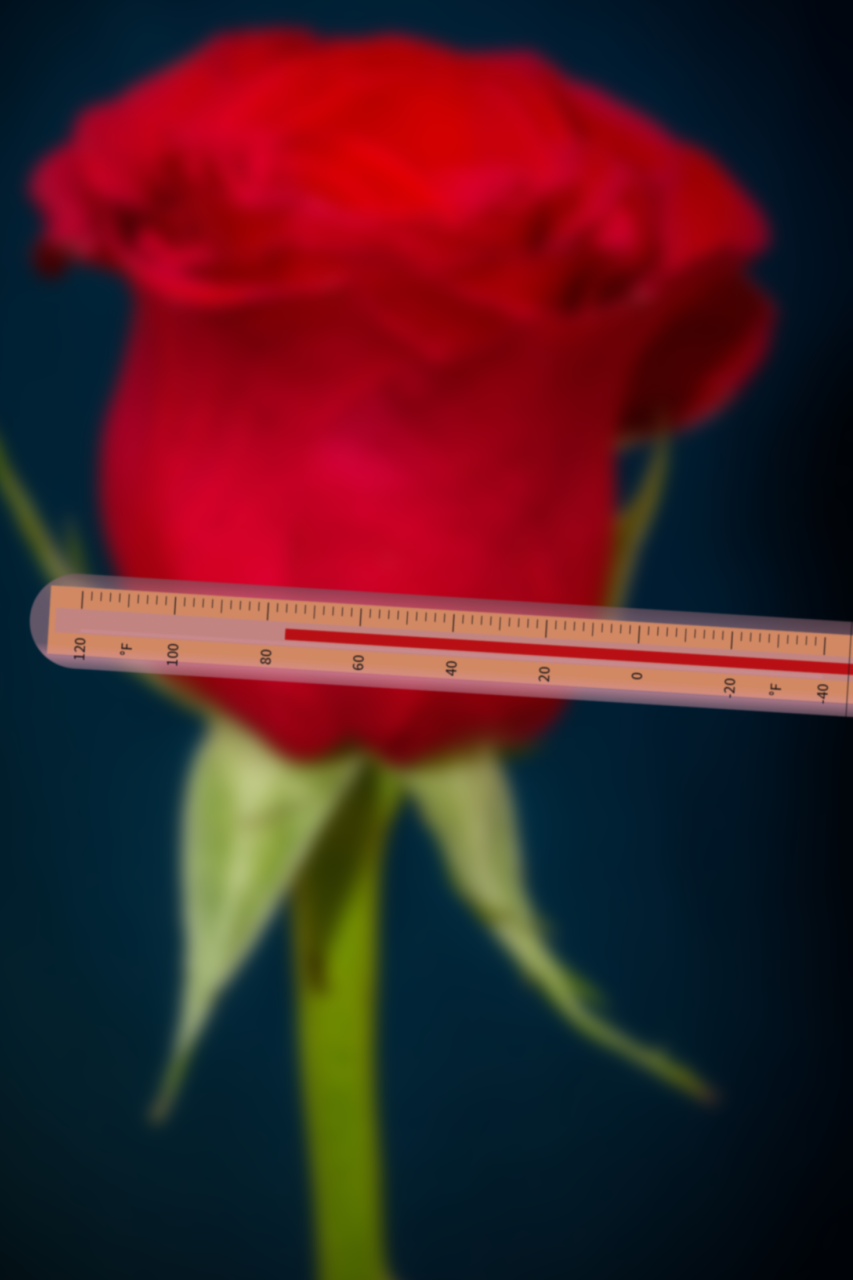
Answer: °F 76
